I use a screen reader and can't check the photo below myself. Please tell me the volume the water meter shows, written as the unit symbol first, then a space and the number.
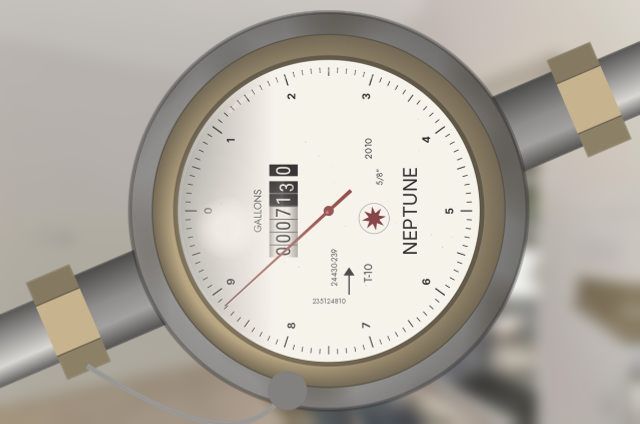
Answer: gal 7128.8
